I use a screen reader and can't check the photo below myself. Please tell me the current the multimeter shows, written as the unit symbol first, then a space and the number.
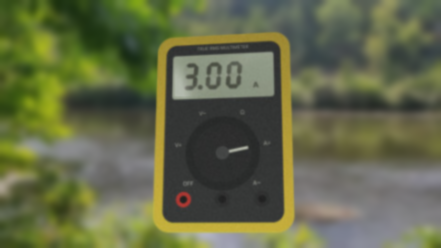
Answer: A 3.00
